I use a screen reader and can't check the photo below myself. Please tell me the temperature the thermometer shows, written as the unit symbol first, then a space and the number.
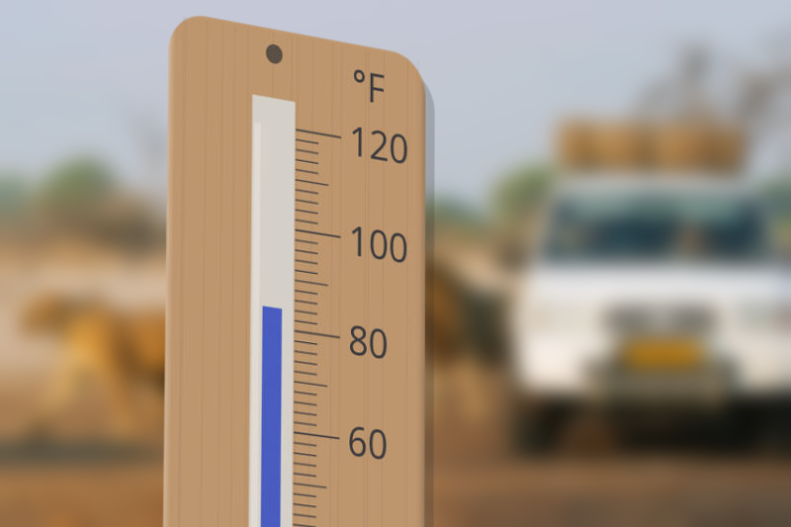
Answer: °F 84
